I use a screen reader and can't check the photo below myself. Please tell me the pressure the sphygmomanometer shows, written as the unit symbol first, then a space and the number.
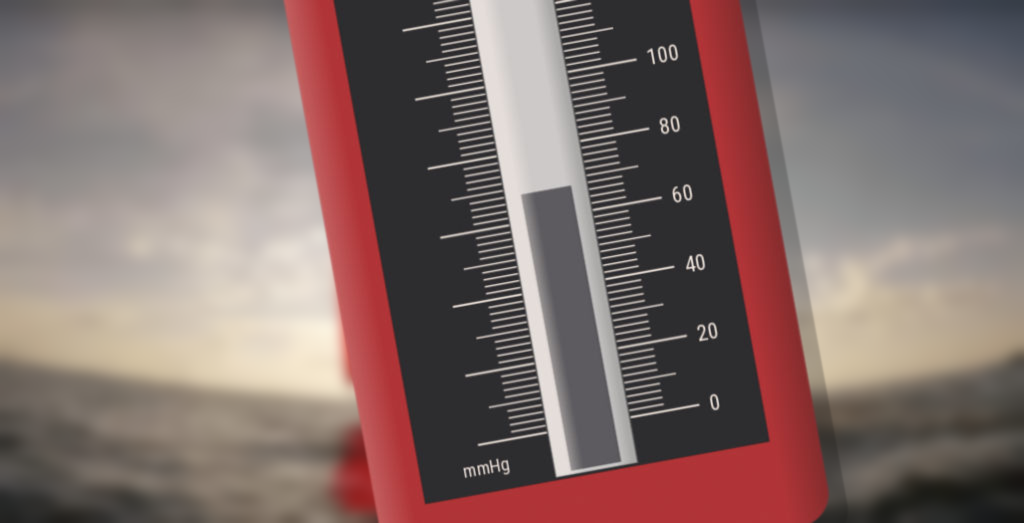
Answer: mmHg 68
